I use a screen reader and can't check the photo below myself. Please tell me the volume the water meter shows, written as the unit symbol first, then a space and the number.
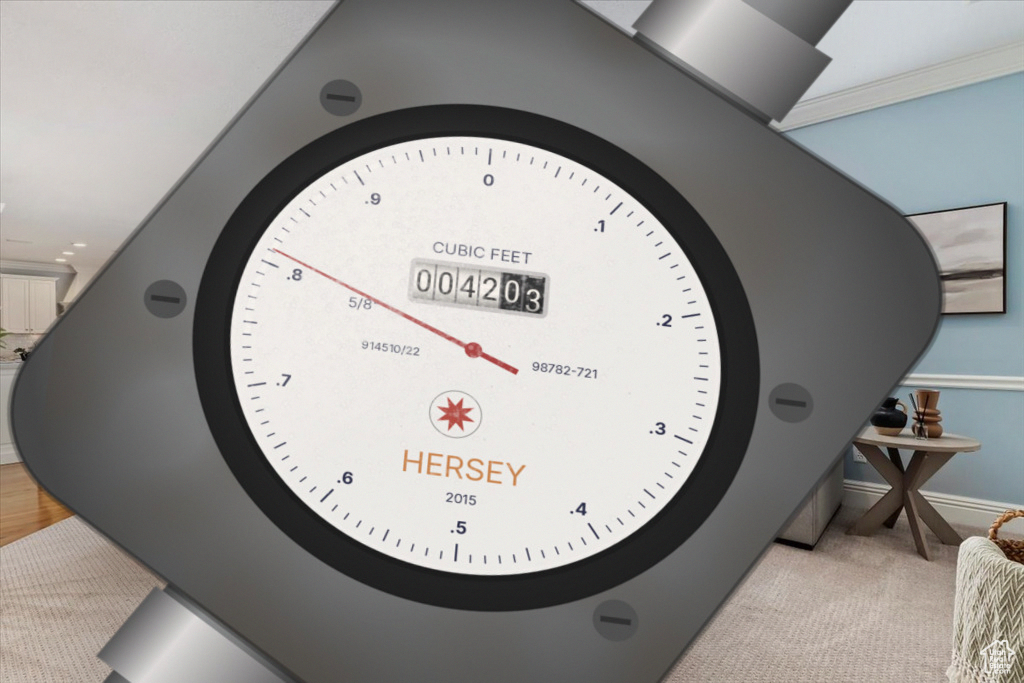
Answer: ft³ 4202.81
